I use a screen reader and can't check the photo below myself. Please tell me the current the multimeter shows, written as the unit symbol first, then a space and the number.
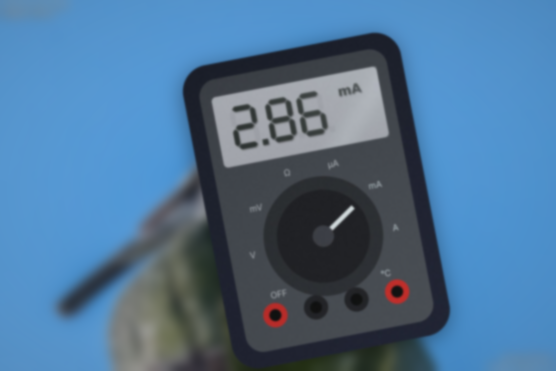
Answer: mA 2.86
